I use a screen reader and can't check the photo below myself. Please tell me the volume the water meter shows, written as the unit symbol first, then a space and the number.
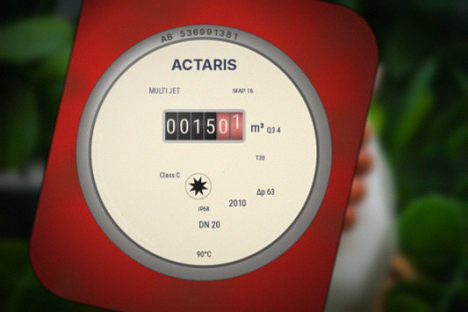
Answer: m³ 15.01
